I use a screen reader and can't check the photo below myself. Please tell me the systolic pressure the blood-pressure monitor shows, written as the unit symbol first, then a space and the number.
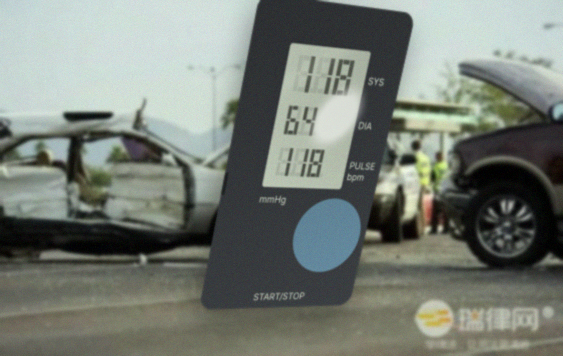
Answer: mmHg 118
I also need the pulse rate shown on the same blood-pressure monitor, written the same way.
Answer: bpm 118
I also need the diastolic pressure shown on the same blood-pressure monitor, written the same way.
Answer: mmHg 64
